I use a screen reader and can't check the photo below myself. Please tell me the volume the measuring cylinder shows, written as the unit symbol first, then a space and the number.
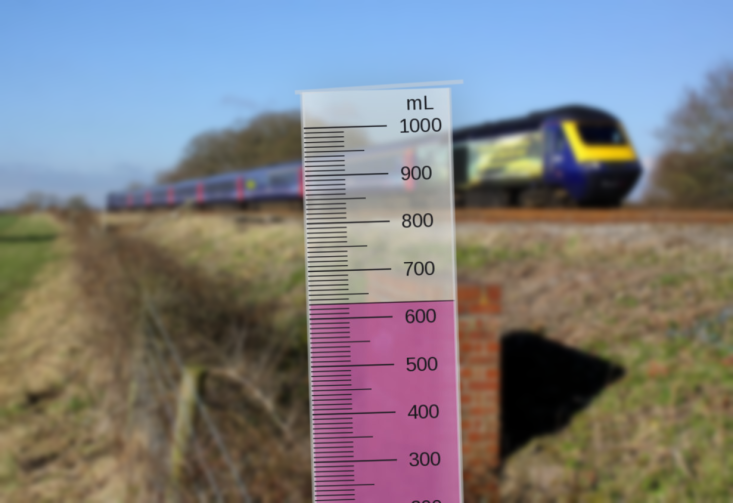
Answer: mL 630
